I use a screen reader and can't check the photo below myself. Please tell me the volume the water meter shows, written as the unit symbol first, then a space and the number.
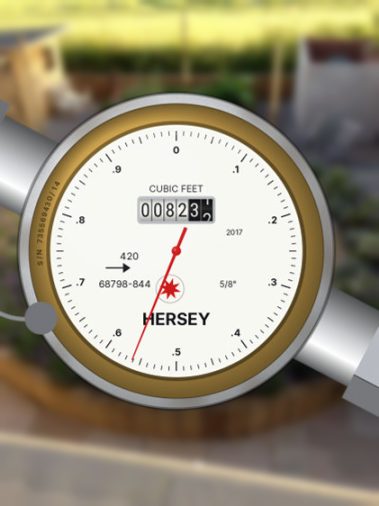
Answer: ft³ 8231.56
